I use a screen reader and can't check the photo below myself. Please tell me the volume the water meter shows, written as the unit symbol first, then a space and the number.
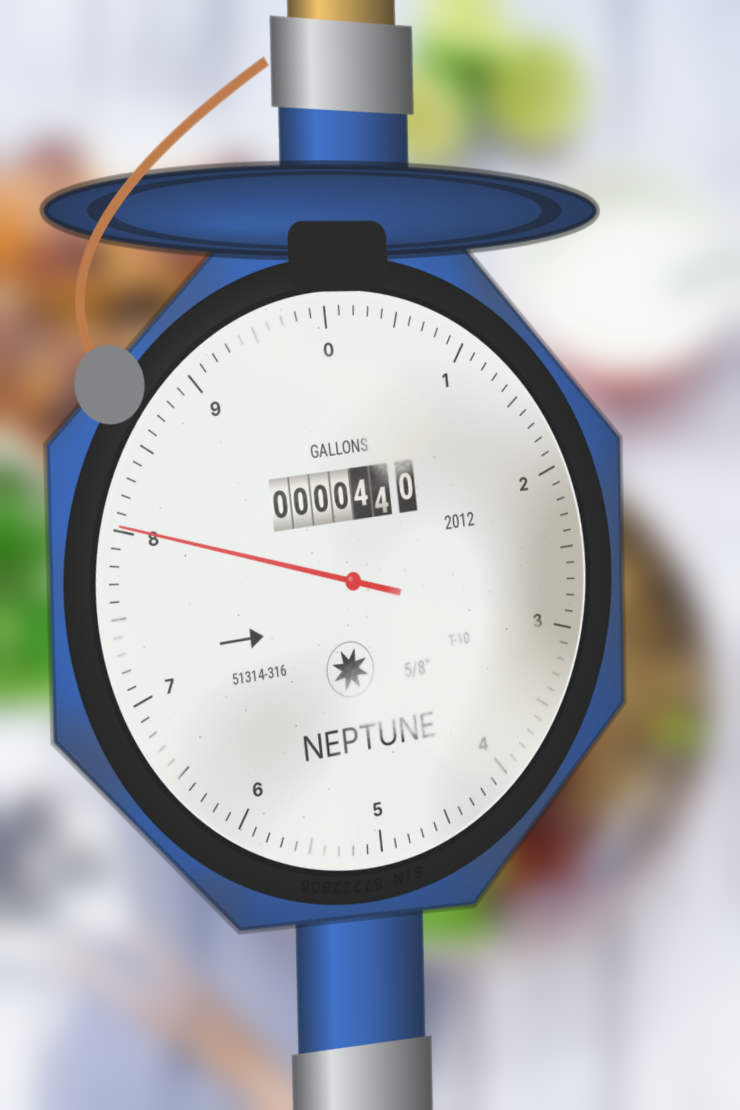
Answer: gal 438.0
